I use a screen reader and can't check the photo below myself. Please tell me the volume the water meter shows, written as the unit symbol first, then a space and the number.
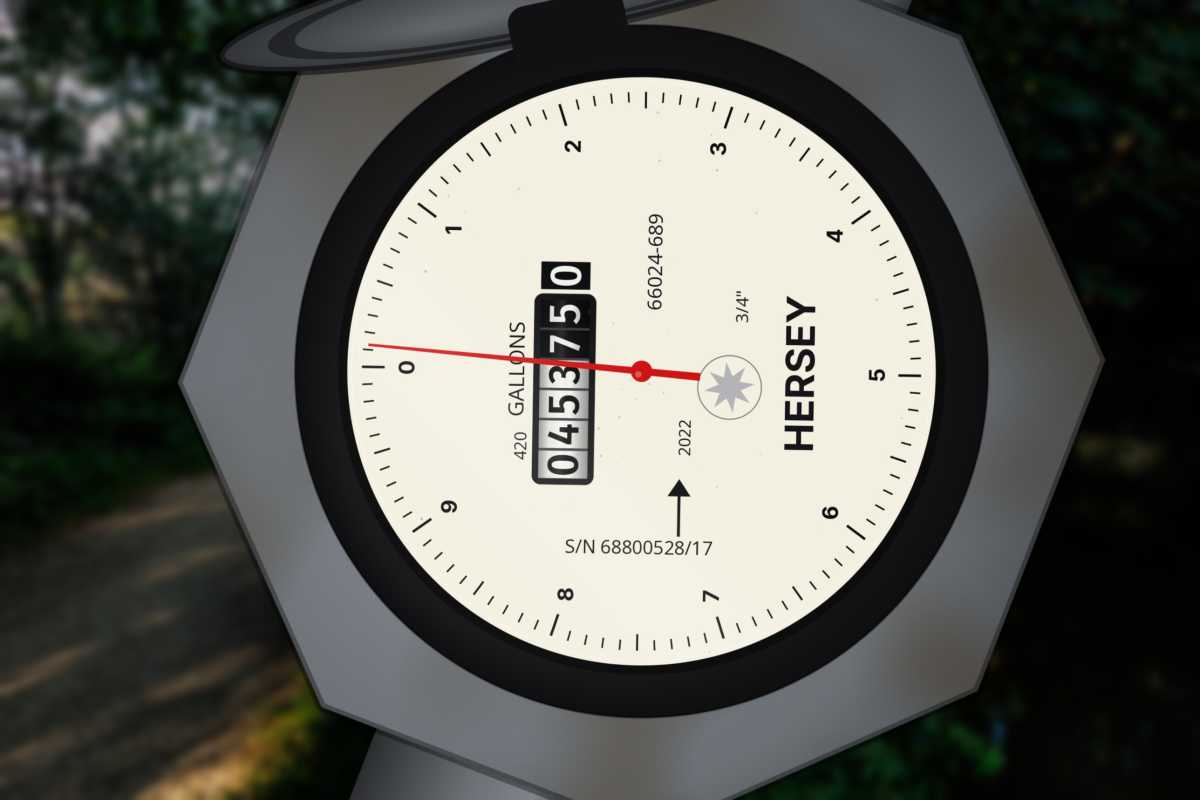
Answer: gal 453750.1
